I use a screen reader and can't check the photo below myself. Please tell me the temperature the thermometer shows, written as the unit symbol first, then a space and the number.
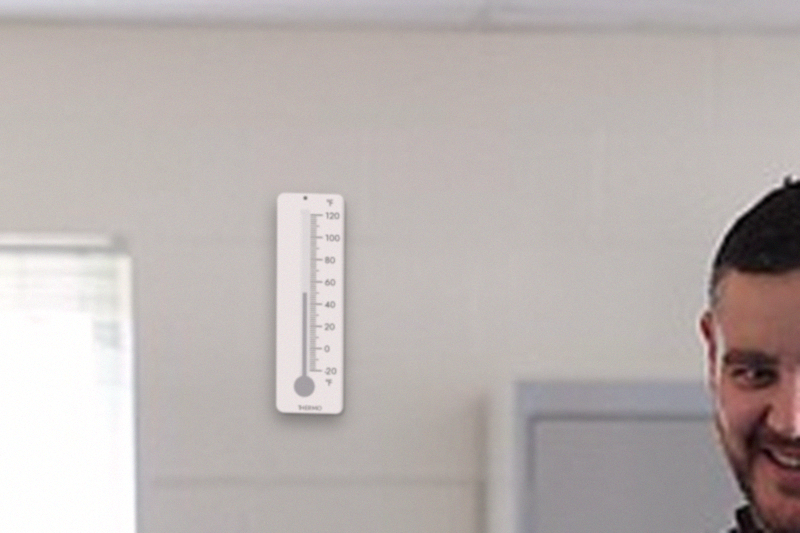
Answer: °F 50
